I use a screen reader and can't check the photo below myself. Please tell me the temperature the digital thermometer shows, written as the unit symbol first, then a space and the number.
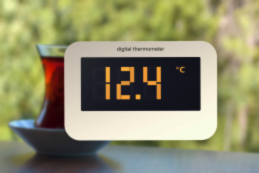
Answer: °C 12.4
